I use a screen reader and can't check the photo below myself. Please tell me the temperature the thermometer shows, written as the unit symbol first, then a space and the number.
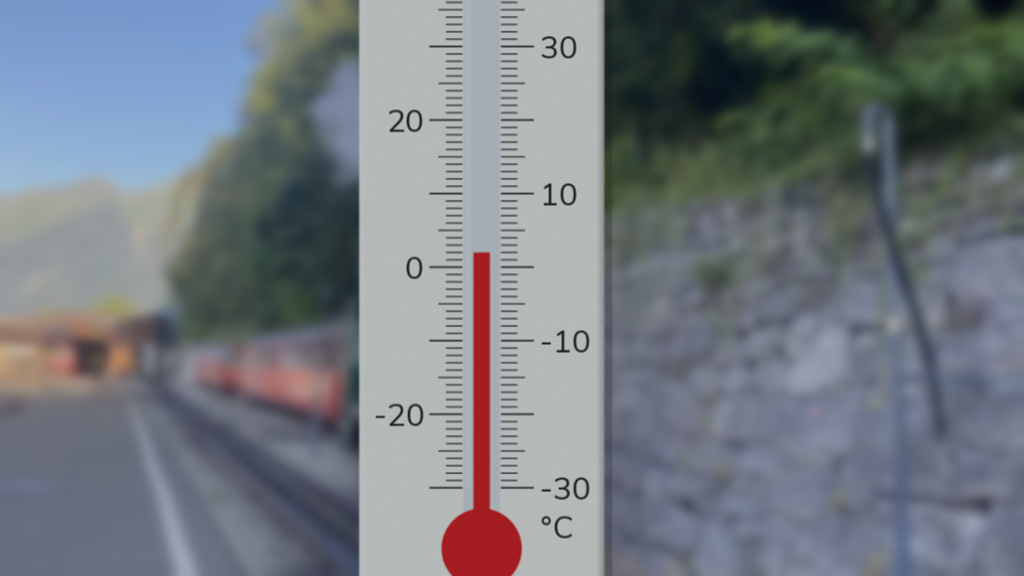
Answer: °C 2
